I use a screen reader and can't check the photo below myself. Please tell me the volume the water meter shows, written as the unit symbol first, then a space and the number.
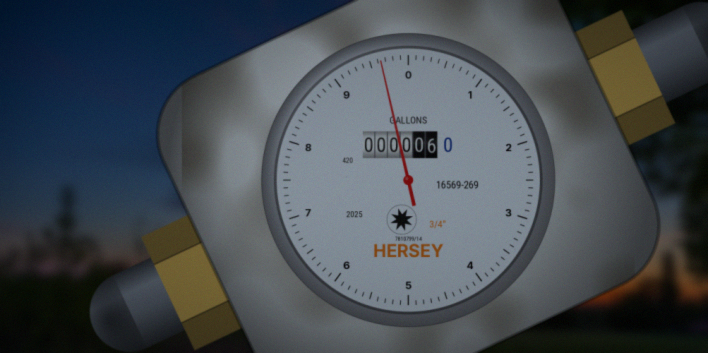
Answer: gal 59.6
